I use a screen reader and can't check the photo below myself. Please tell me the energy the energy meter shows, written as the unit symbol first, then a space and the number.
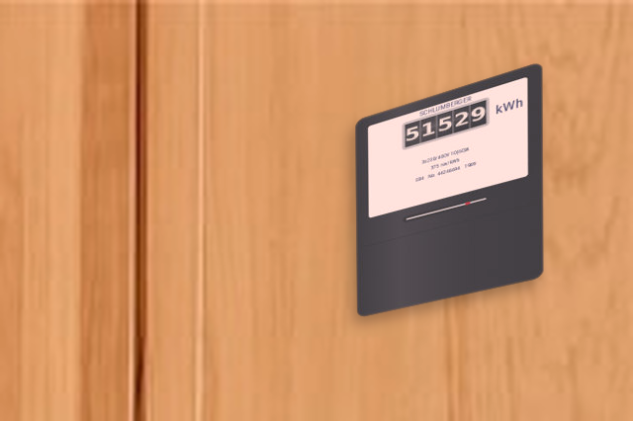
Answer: kWh 51529
